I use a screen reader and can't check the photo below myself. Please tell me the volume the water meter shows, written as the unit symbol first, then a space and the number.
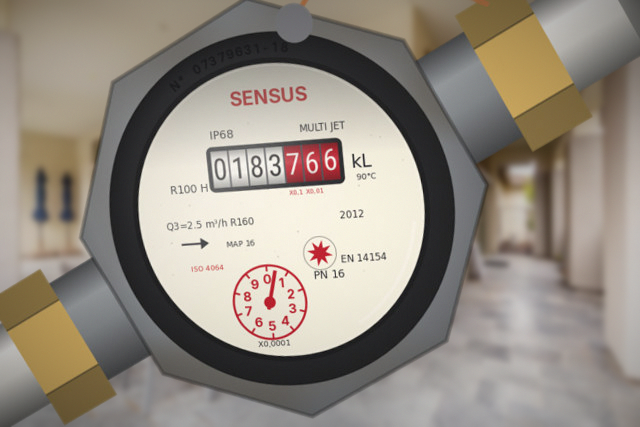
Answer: kL 183.7660
